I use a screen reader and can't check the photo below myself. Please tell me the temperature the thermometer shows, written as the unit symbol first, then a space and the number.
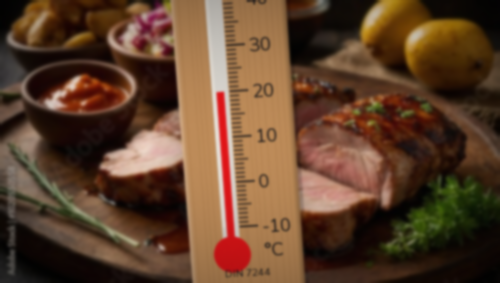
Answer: °C 20
